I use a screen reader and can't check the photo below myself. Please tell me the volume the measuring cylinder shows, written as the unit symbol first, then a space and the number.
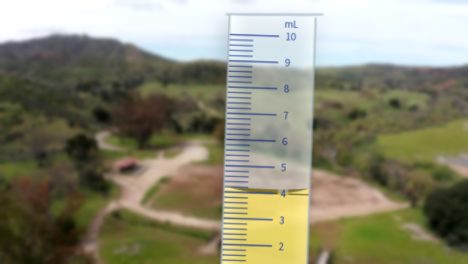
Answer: mL 4
